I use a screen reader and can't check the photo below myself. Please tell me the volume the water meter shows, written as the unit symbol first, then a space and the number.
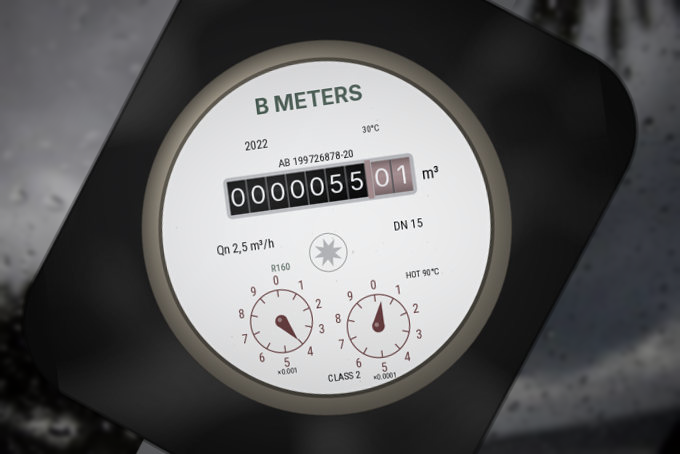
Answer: m³ 55.0140
